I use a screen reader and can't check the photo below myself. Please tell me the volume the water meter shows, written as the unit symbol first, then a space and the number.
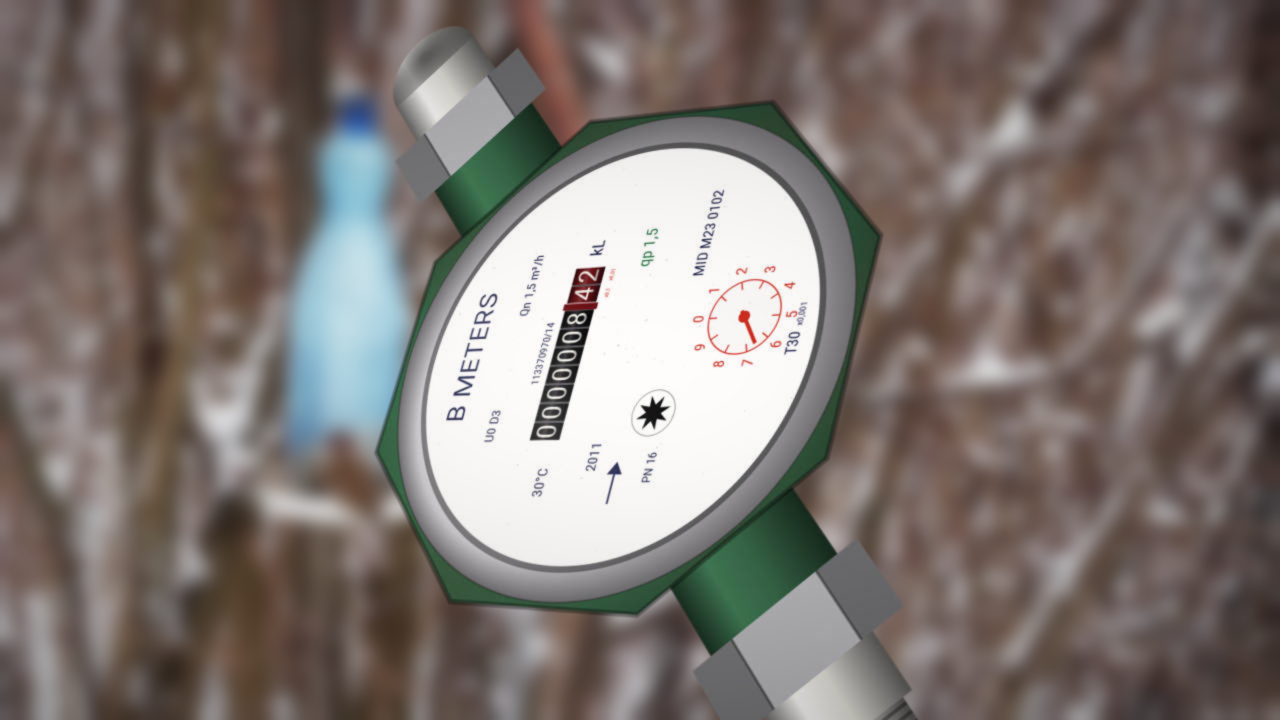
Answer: kL 8.426
